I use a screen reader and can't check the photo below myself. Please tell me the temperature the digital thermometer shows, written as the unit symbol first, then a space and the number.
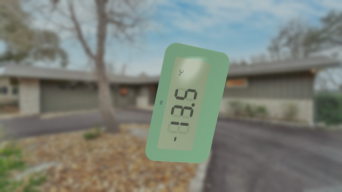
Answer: °C -13.5
